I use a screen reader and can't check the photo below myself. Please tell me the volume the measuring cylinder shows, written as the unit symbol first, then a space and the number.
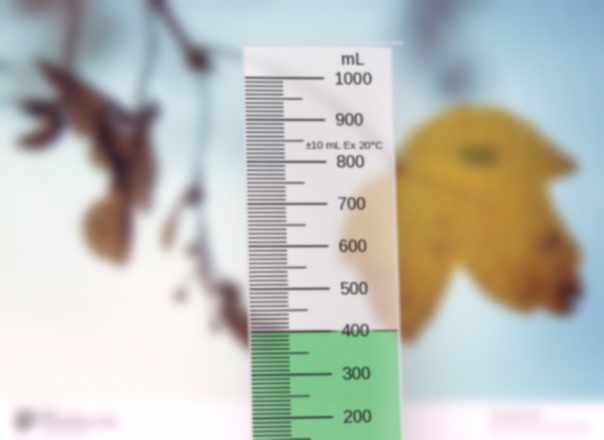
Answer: mL 400
